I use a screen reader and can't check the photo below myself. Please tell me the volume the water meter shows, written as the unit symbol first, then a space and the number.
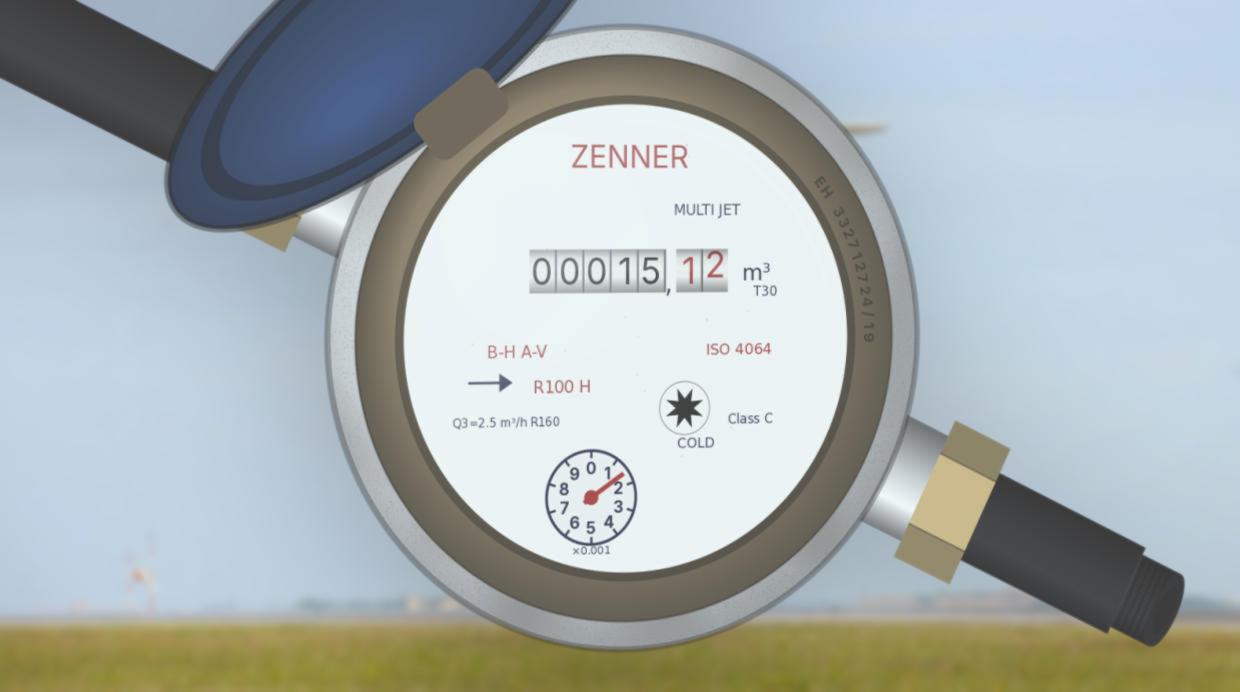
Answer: m³ 15.121
